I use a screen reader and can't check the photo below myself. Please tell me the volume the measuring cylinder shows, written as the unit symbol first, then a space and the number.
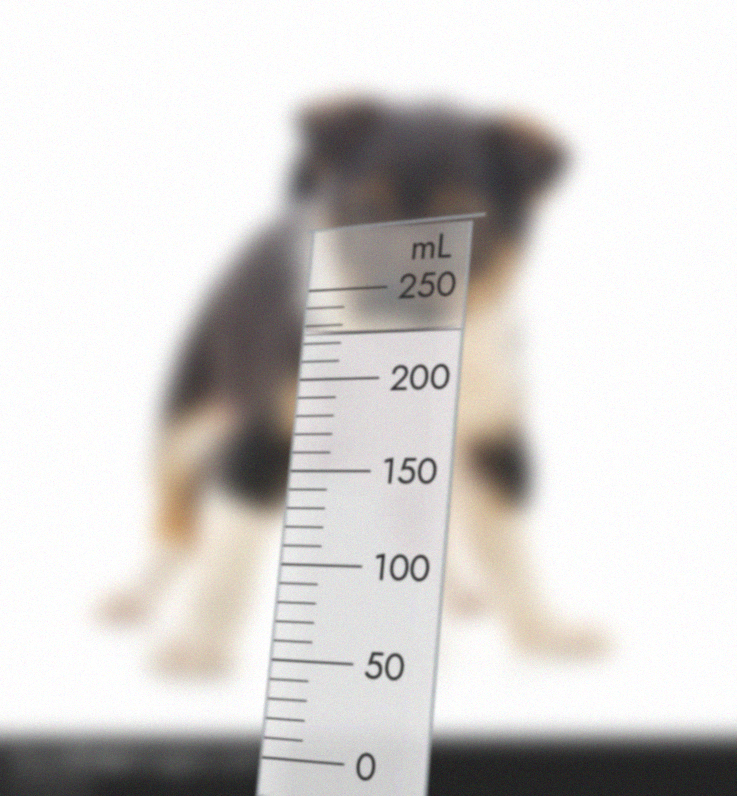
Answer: mL 225
